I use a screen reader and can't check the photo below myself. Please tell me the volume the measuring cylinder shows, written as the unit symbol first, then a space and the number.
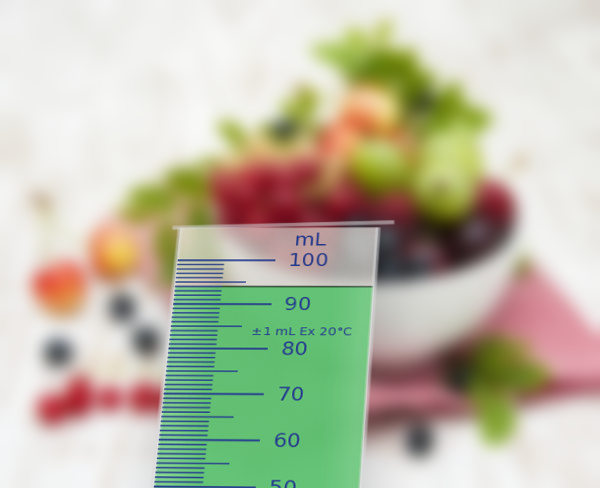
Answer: mL 94
